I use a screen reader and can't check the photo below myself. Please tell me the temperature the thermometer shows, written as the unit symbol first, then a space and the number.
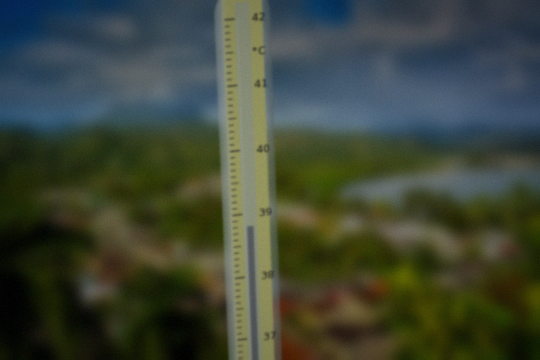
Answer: °C 38.8
